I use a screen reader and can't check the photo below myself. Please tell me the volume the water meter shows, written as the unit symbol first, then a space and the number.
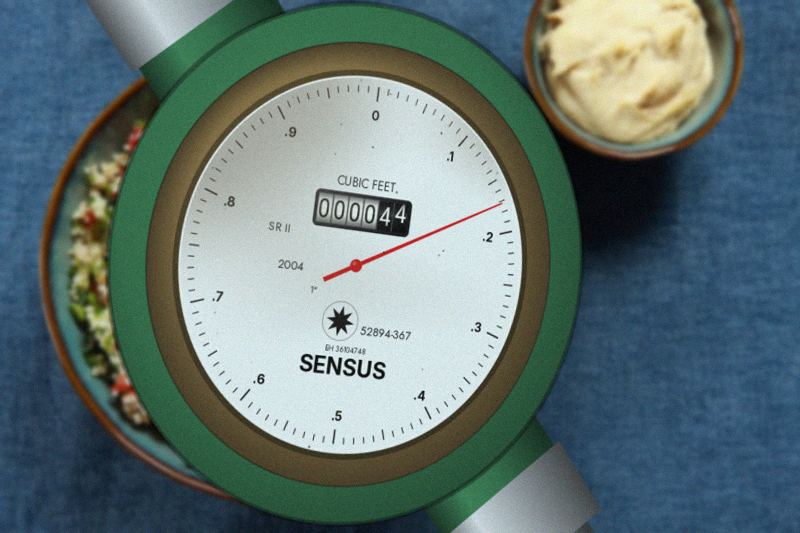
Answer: ft³ 44.17
